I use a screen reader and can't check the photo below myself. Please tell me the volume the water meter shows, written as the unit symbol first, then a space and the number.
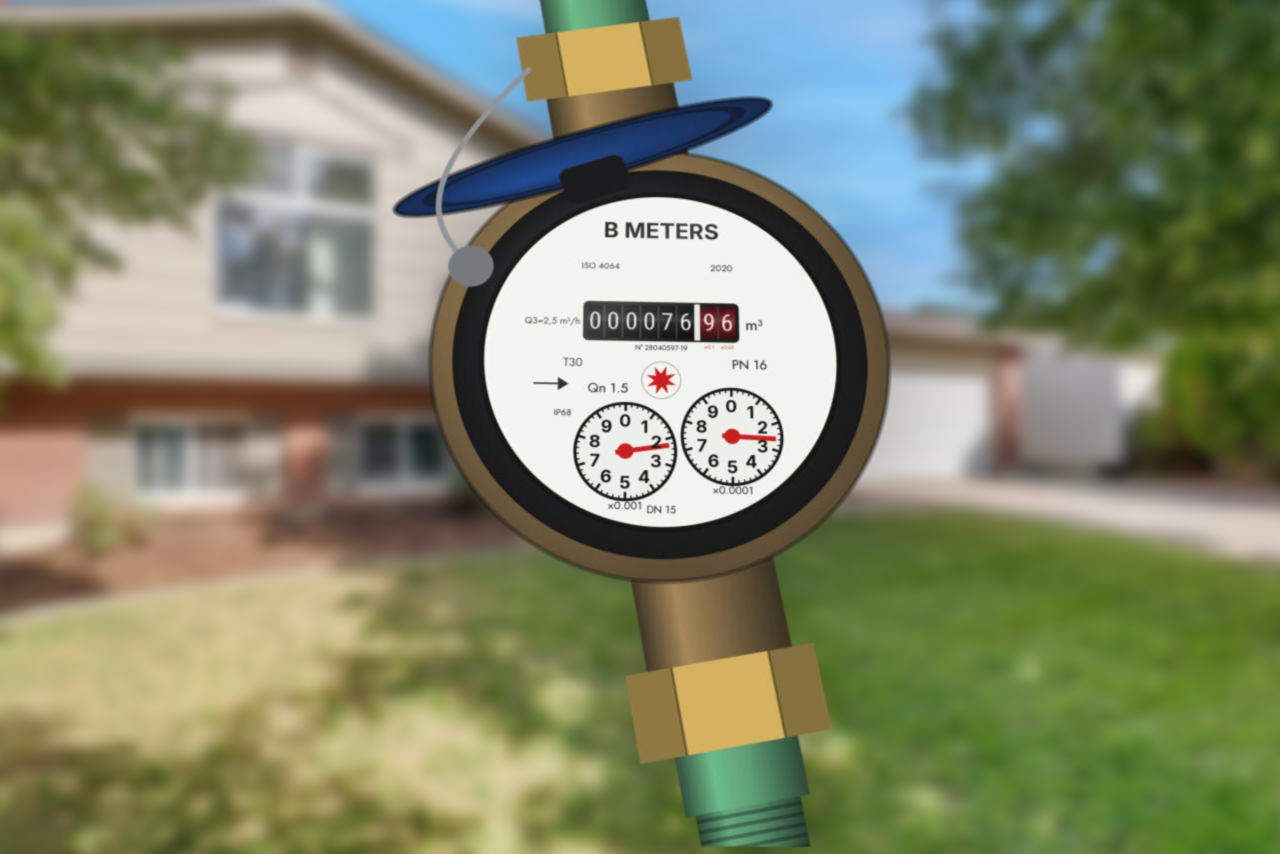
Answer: m³ 76.9622
